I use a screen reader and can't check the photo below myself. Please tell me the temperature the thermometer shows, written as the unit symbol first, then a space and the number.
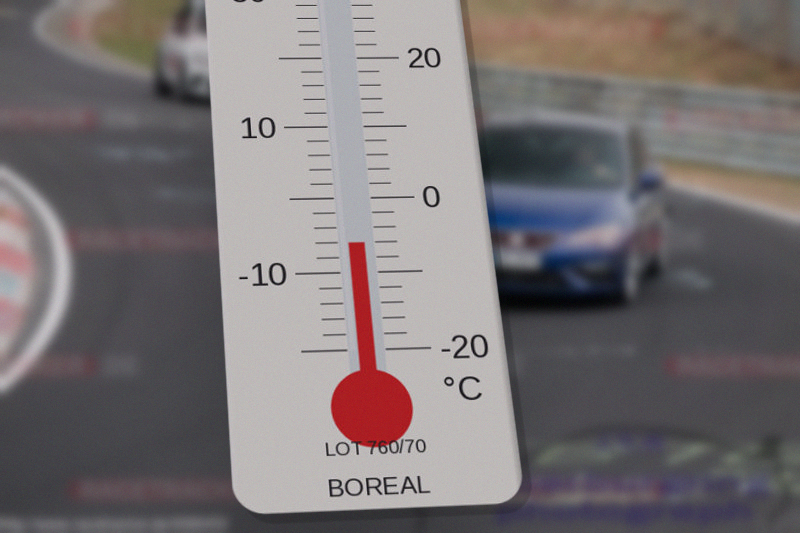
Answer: °C -6
